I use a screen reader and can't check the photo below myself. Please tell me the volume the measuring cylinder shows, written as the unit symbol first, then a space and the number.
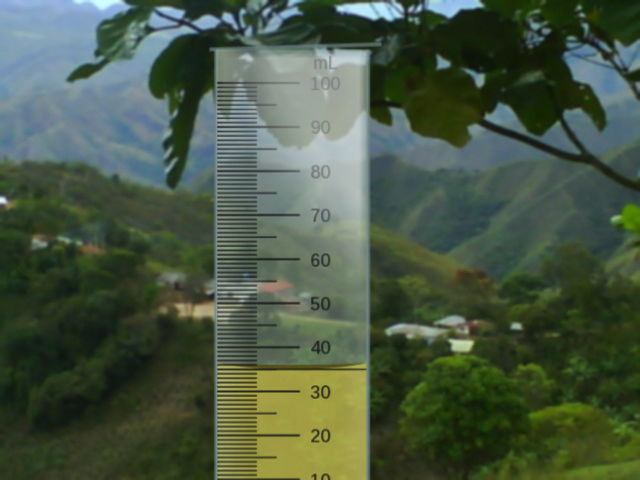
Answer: mL 35
